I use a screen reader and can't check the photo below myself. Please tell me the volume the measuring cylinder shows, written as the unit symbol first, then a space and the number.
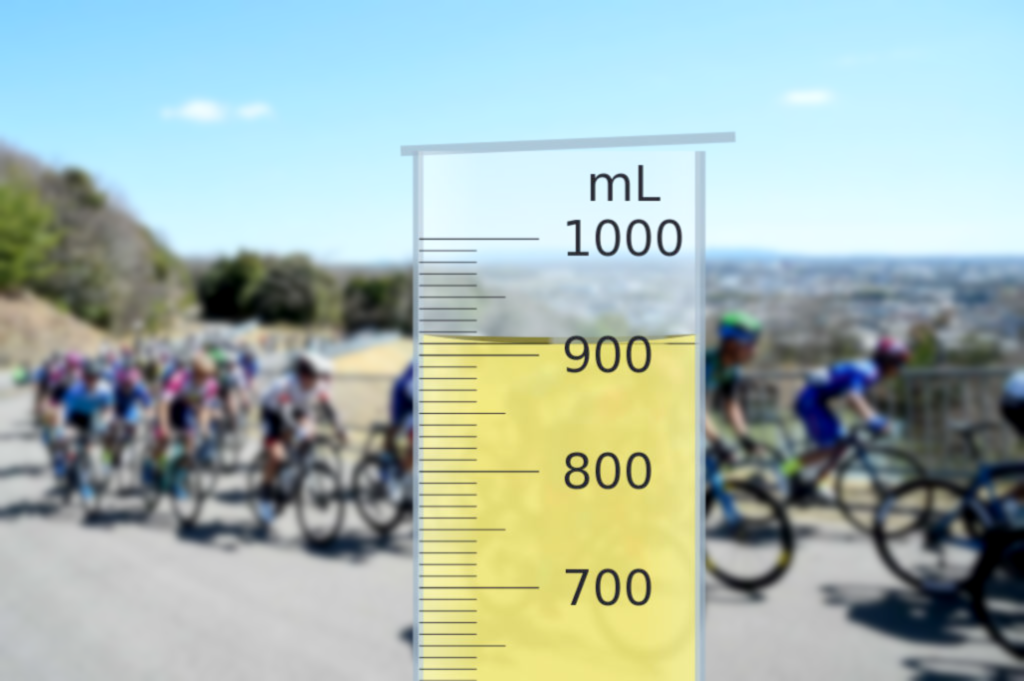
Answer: mL 910
